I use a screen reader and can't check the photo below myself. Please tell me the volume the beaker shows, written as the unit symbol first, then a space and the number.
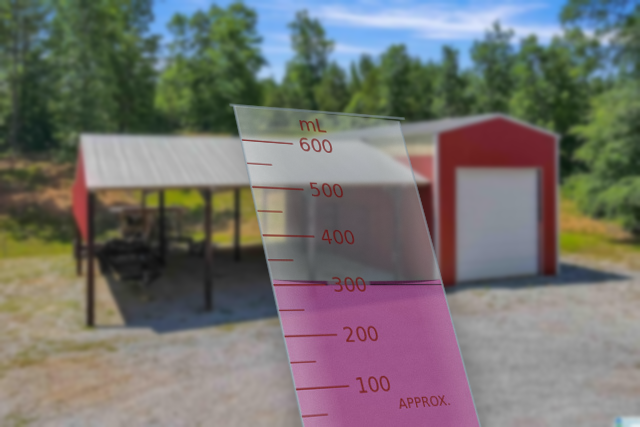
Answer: mL 300
